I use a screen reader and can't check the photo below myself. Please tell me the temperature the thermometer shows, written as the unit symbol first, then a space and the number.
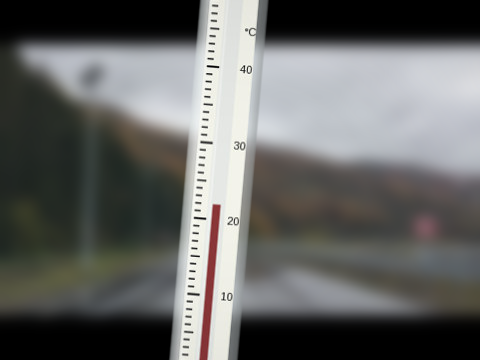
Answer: °C 22
